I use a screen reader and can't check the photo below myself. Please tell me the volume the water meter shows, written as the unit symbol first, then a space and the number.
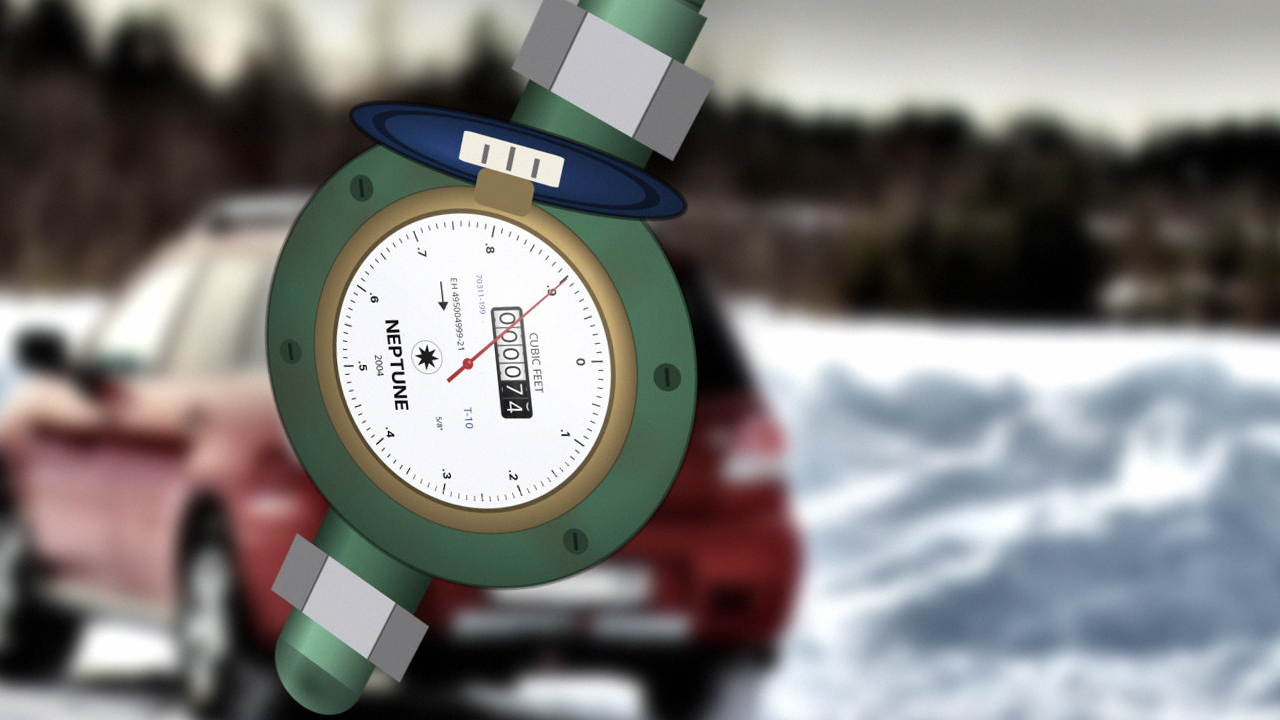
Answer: ft³ 73.90
